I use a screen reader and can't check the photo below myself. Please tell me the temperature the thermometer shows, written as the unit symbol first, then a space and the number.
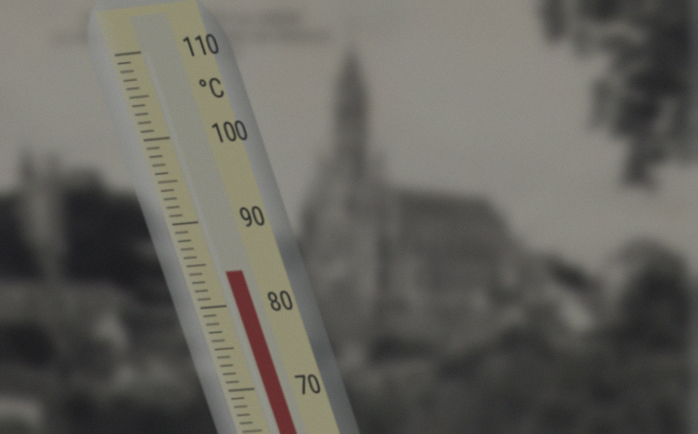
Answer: °C 84
